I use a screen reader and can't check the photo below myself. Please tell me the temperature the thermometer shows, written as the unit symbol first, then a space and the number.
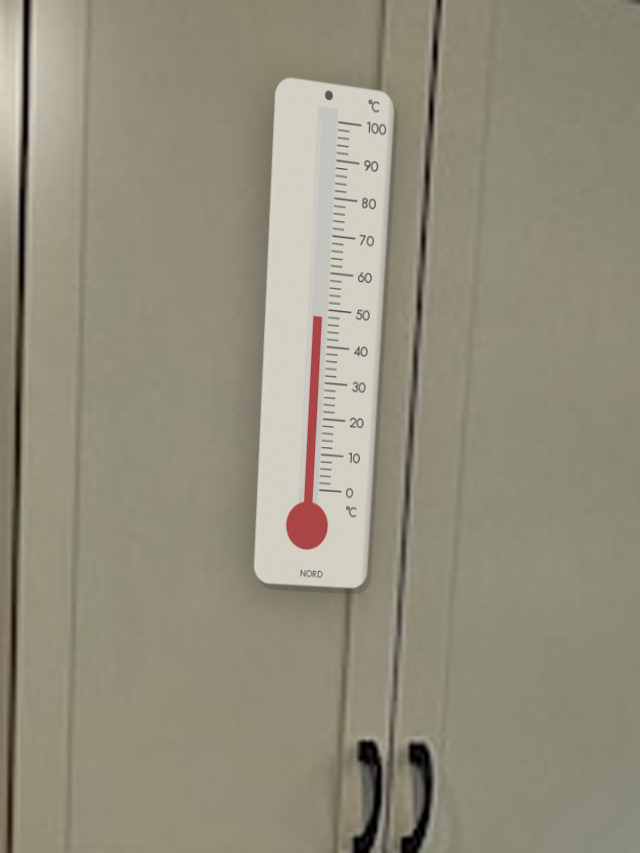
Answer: °C 48
